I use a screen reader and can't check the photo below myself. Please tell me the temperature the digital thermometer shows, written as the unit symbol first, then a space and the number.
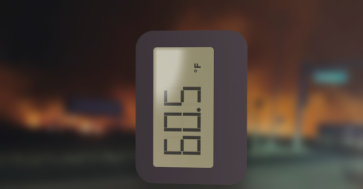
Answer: °F 60.5
